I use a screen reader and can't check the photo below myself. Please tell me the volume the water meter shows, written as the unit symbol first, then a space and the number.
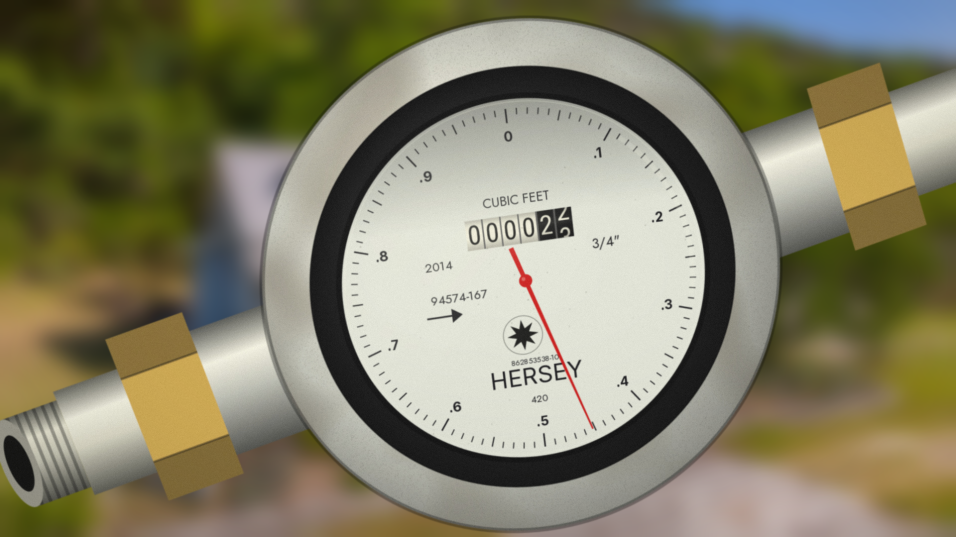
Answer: ft³ 22.45
